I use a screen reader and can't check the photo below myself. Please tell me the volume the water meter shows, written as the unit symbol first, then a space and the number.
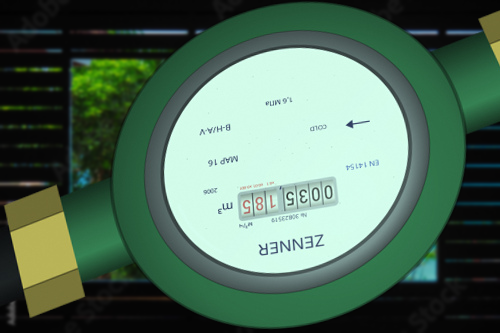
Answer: m³ 35.185
